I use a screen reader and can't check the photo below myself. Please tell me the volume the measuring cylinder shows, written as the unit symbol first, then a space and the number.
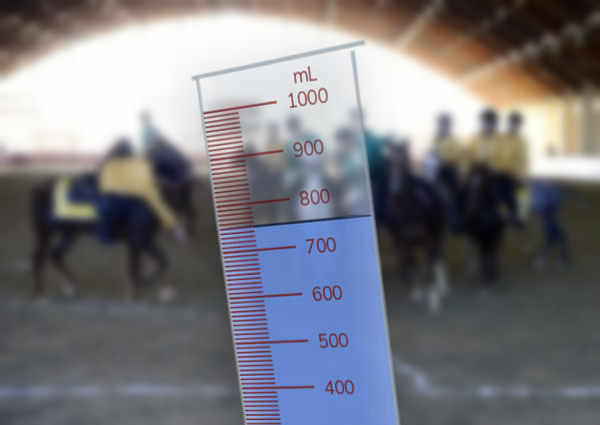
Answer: mL 750
